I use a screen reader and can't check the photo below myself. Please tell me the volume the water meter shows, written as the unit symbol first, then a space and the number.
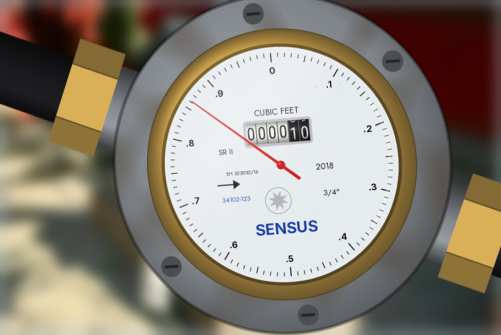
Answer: ft³ 9.86
